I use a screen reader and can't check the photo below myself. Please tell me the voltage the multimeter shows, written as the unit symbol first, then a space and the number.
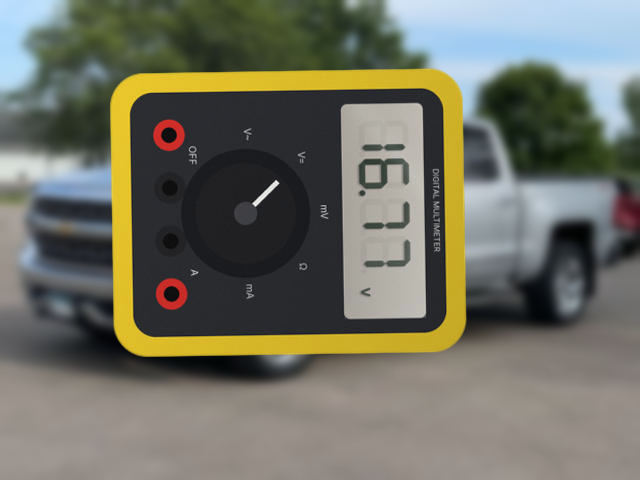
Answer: V 16.77
